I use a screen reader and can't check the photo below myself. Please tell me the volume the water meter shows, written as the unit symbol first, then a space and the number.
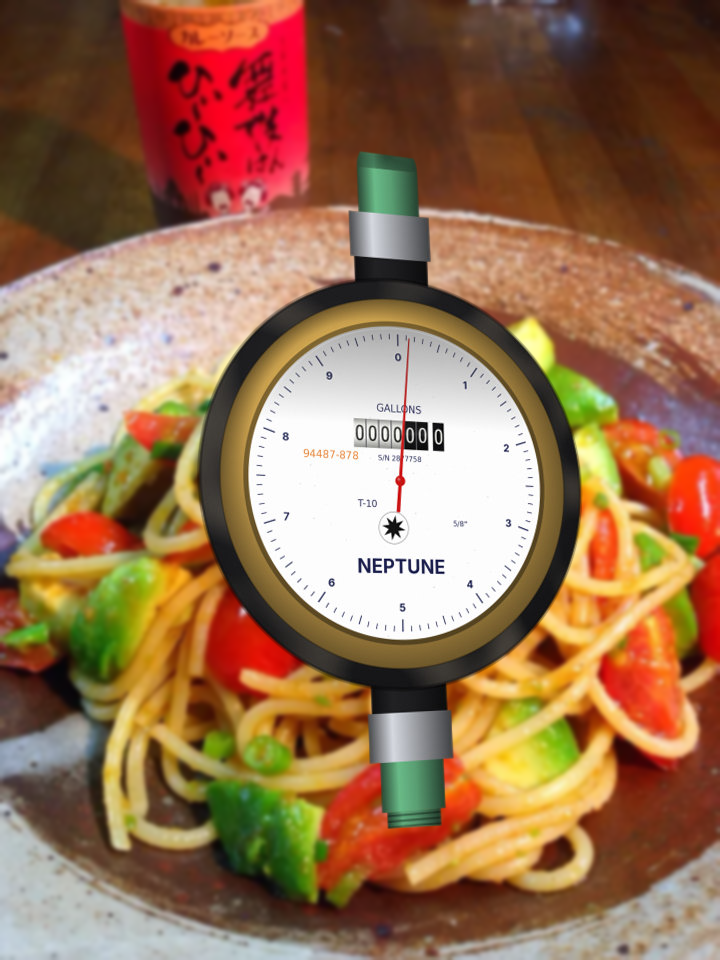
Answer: gal 0.1
